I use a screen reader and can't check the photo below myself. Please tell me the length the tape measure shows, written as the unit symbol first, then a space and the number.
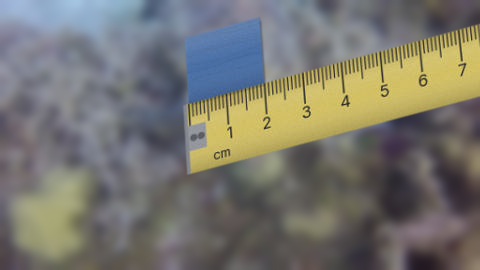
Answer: cm 2
